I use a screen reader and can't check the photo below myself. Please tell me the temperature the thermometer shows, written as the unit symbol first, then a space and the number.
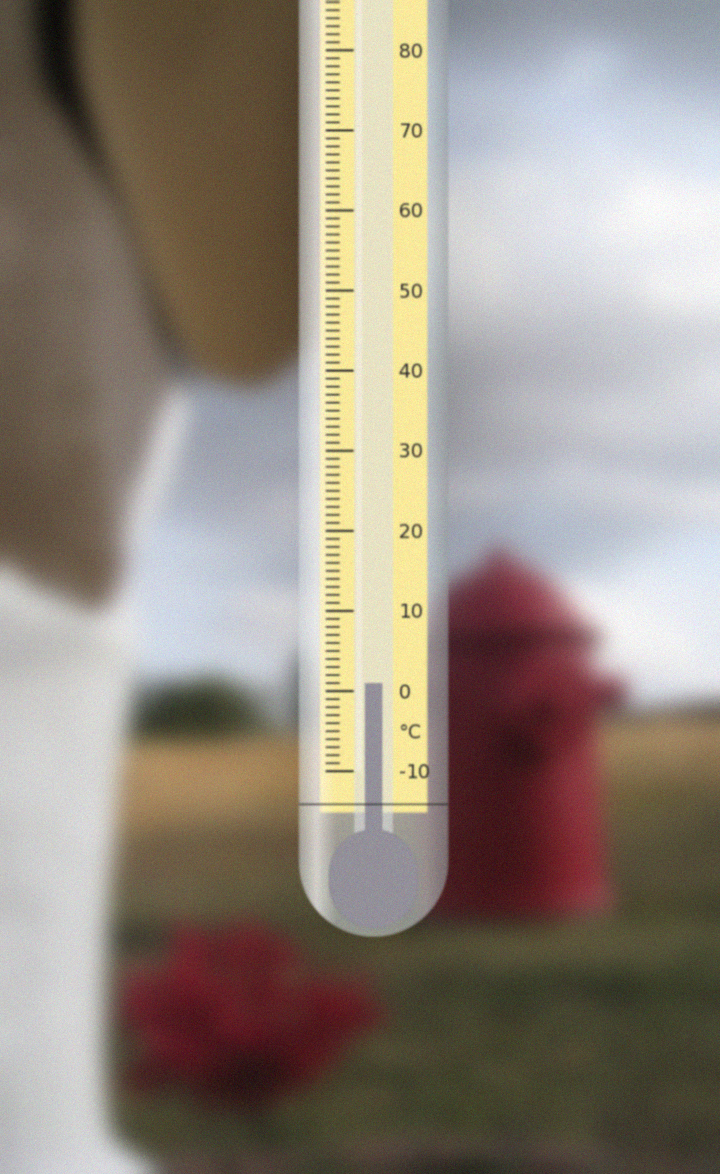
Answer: °C 1
